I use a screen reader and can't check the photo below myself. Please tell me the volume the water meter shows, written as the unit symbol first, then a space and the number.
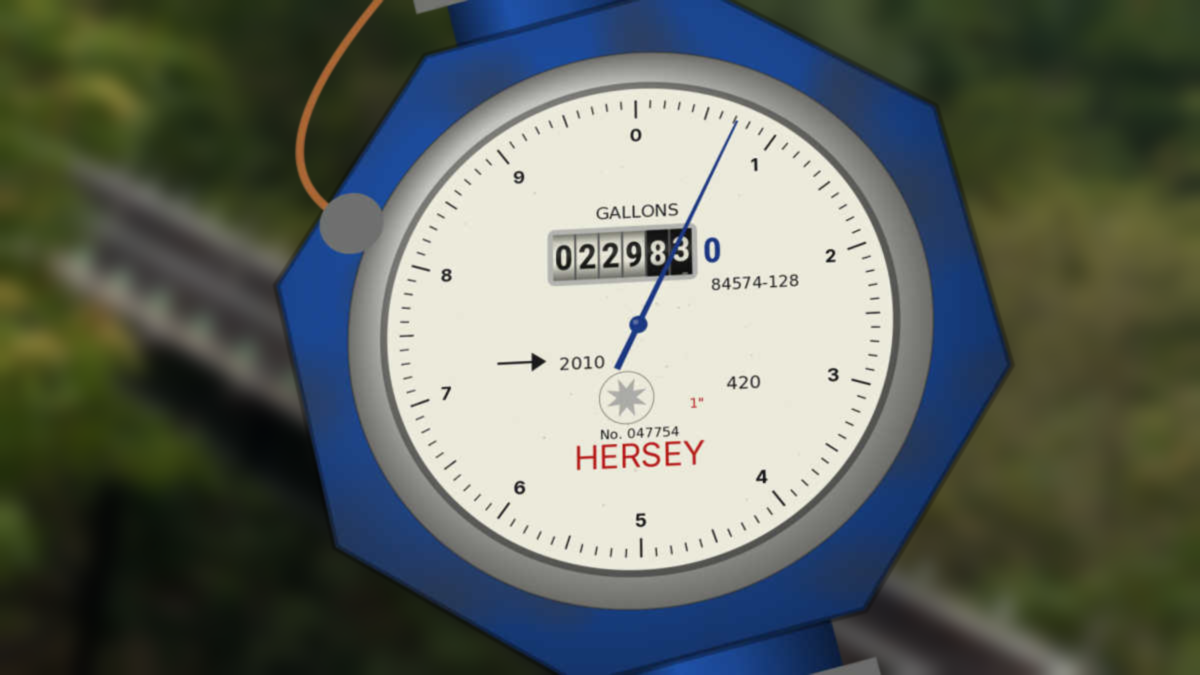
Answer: gal 229830.7
